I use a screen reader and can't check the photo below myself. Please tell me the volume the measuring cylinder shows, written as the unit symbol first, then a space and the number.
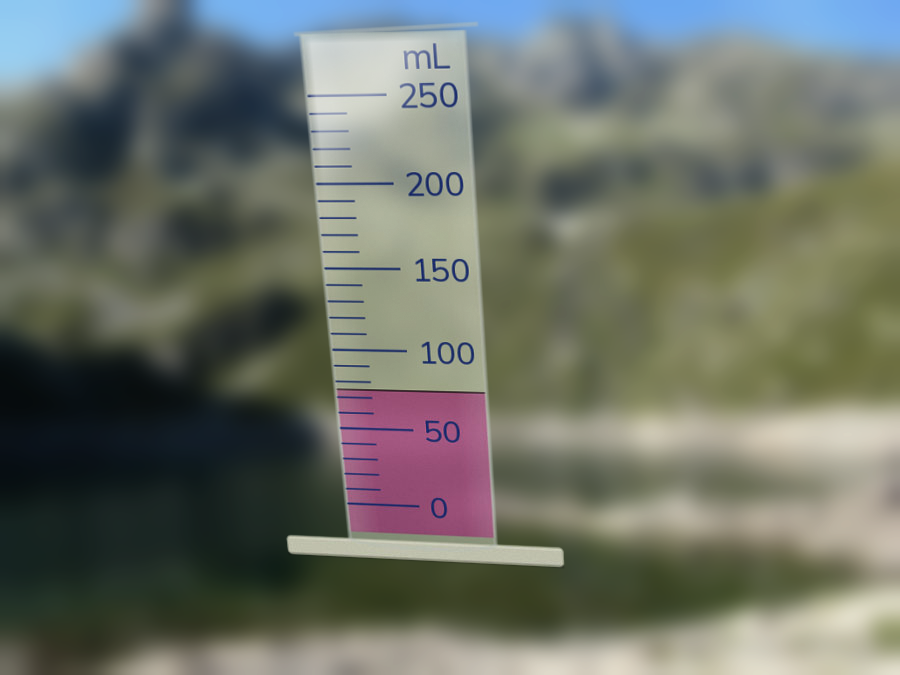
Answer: mL 75
